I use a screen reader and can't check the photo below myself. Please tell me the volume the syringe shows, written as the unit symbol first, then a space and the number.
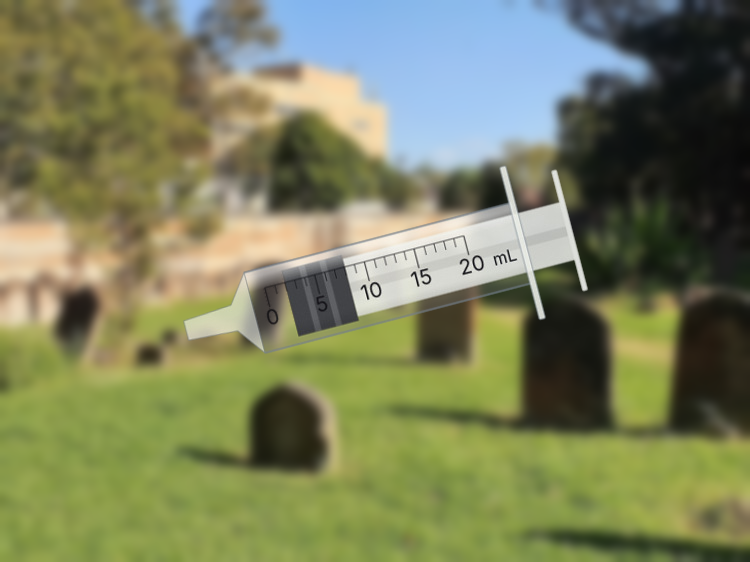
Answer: mL 2
